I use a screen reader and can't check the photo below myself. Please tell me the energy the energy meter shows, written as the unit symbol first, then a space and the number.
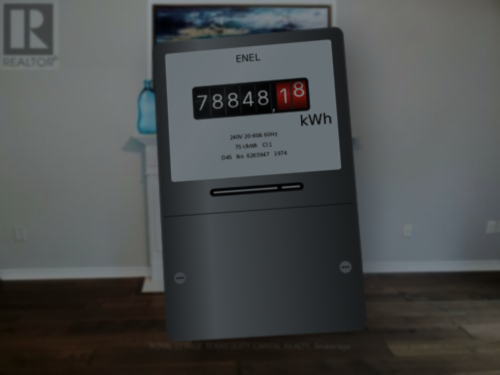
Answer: kWh 78848.18
